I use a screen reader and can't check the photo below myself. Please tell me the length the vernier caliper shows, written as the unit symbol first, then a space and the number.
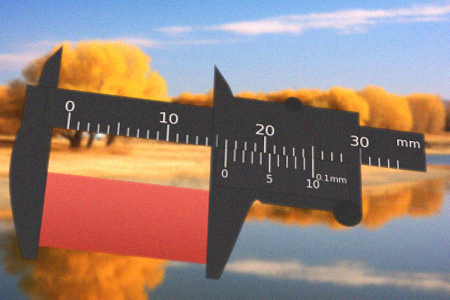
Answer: mm 16.0
